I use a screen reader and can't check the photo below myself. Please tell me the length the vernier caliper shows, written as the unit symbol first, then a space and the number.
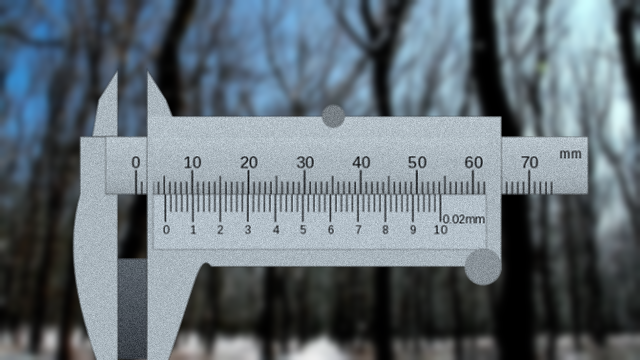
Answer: mm 5.2
